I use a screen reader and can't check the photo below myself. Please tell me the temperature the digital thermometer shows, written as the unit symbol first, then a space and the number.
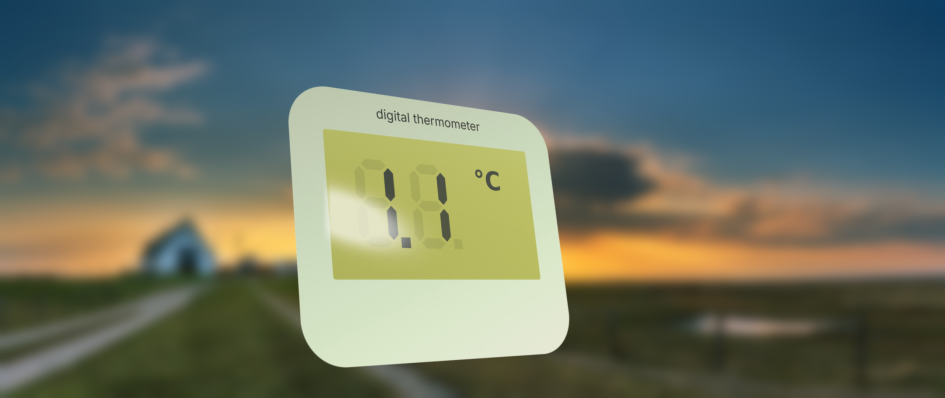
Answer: °C 1.1
